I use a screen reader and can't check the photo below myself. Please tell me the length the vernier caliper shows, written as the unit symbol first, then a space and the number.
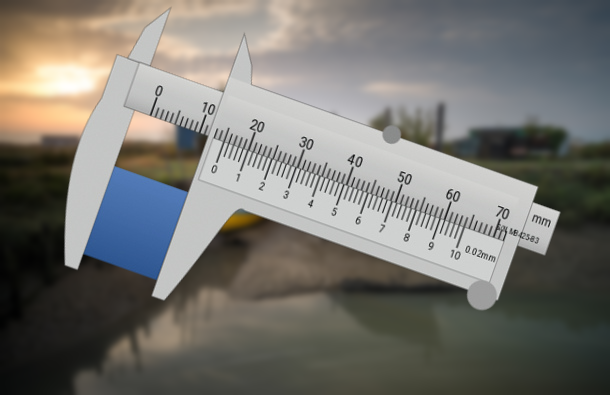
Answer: mm 15.0
